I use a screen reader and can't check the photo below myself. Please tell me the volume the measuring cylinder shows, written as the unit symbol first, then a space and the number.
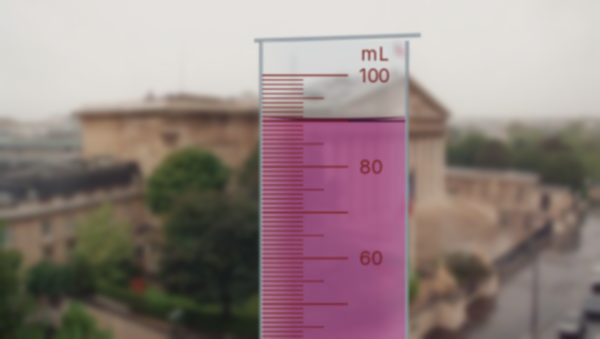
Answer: mL 90
